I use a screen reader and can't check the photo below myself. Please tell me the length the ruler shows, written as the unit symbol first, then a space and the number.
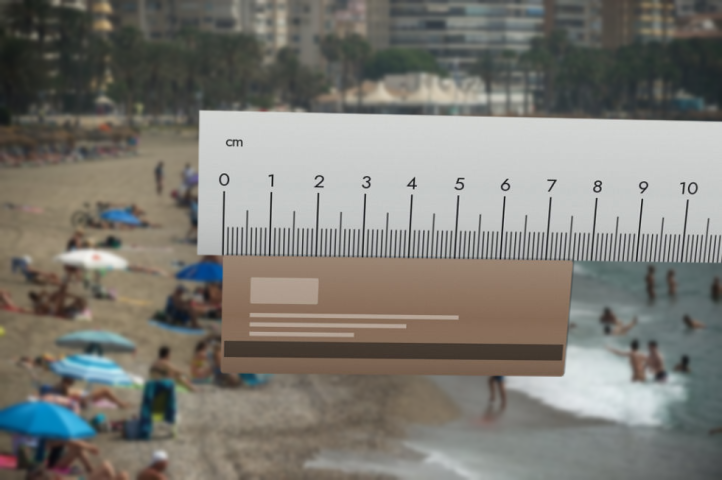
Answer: cm 7.6
